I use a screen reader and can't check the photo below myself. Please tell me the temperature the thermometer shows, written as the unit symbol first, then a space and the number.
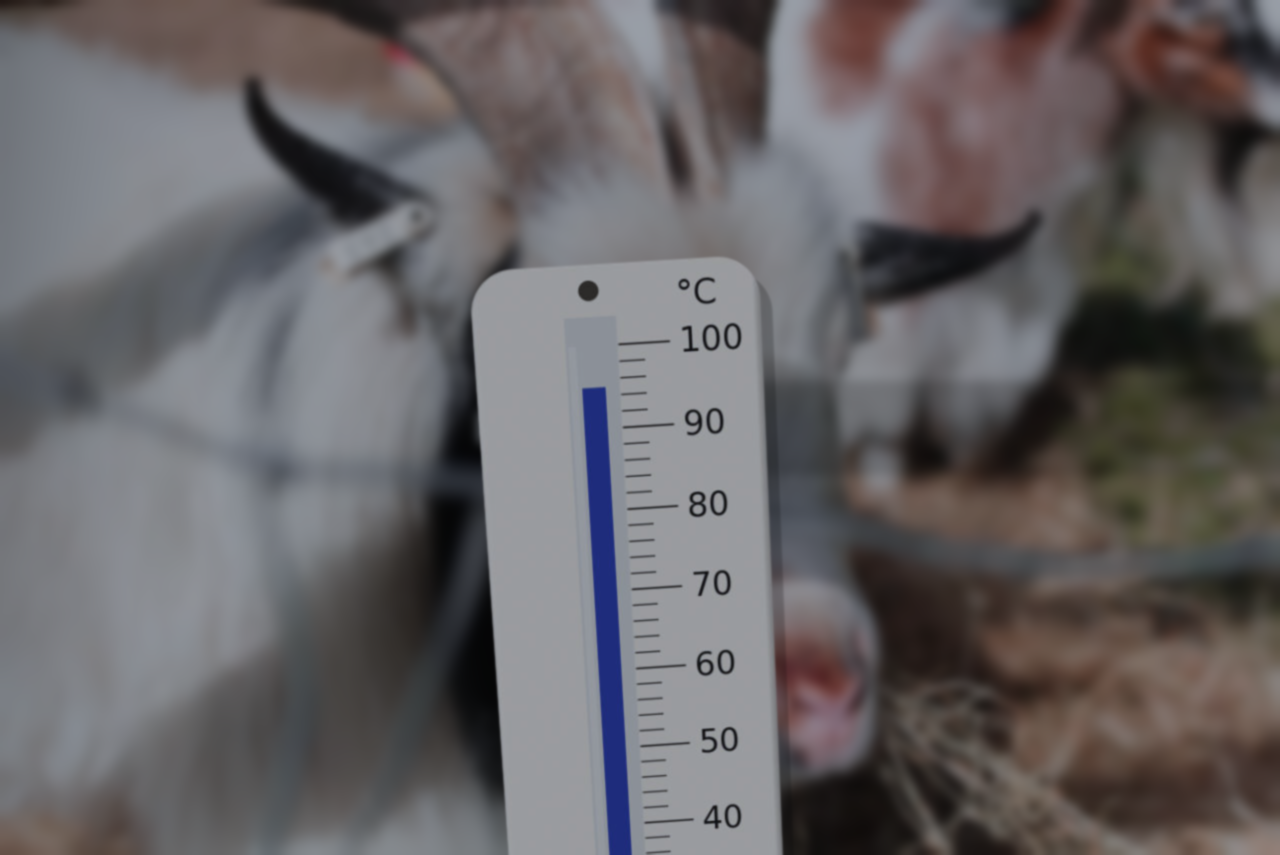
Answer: °C 95
